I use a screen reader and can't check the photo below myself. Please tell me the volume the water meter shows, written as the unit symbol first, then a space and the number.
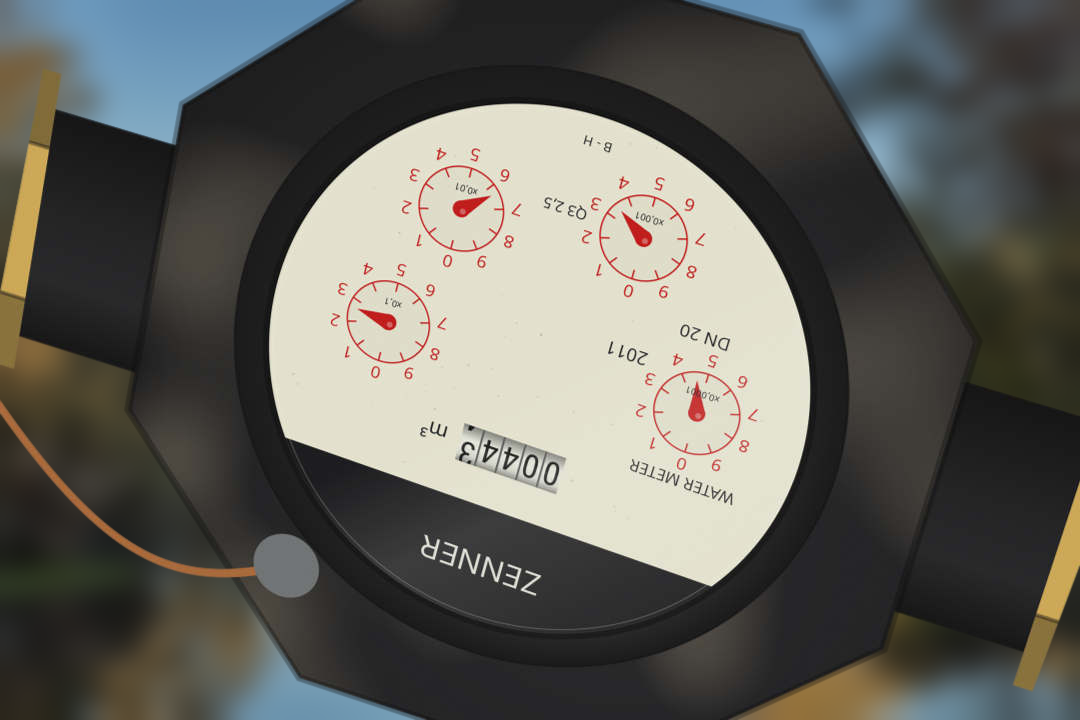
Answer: m³ 443.2634
